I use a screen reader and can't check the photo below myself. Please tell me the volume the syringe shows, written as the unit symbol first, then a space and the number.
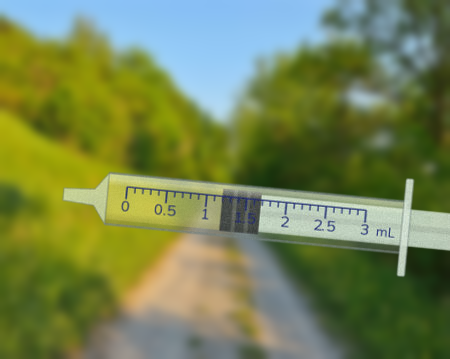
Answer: mL 1.2
